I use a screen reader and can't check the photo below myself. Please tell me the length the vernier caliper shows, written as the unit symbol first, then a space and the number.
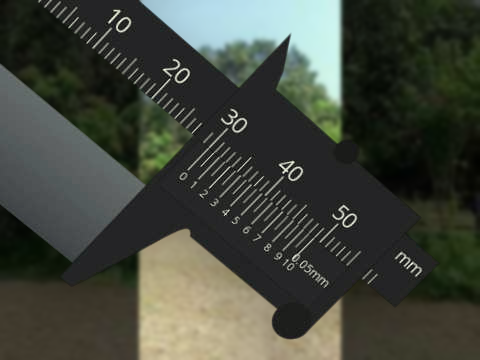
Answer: mm 30.0
